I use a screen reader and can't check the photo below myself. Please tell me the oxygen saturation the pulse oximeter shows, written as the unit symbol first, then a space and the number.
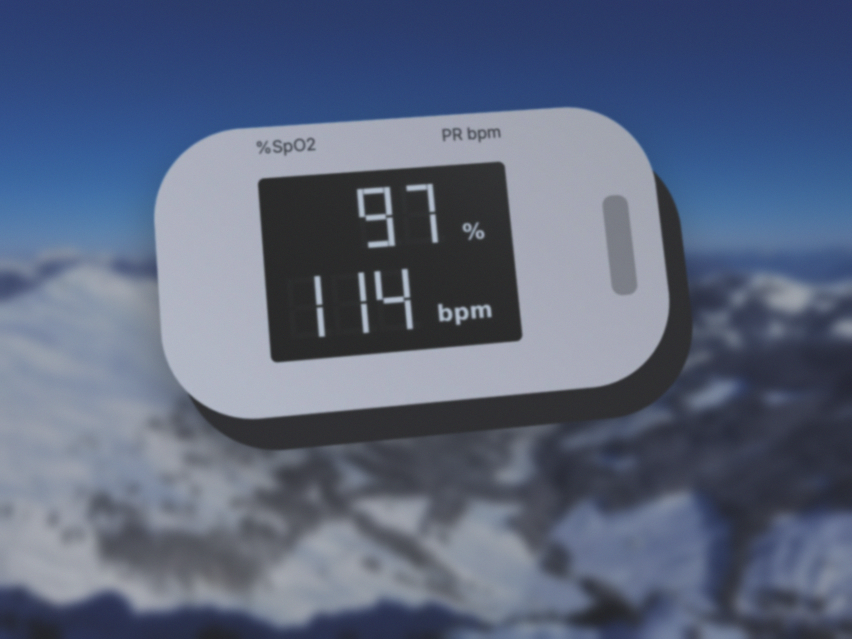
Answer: % 97
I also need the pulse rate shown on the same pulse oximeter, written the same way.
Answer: bpm 114
